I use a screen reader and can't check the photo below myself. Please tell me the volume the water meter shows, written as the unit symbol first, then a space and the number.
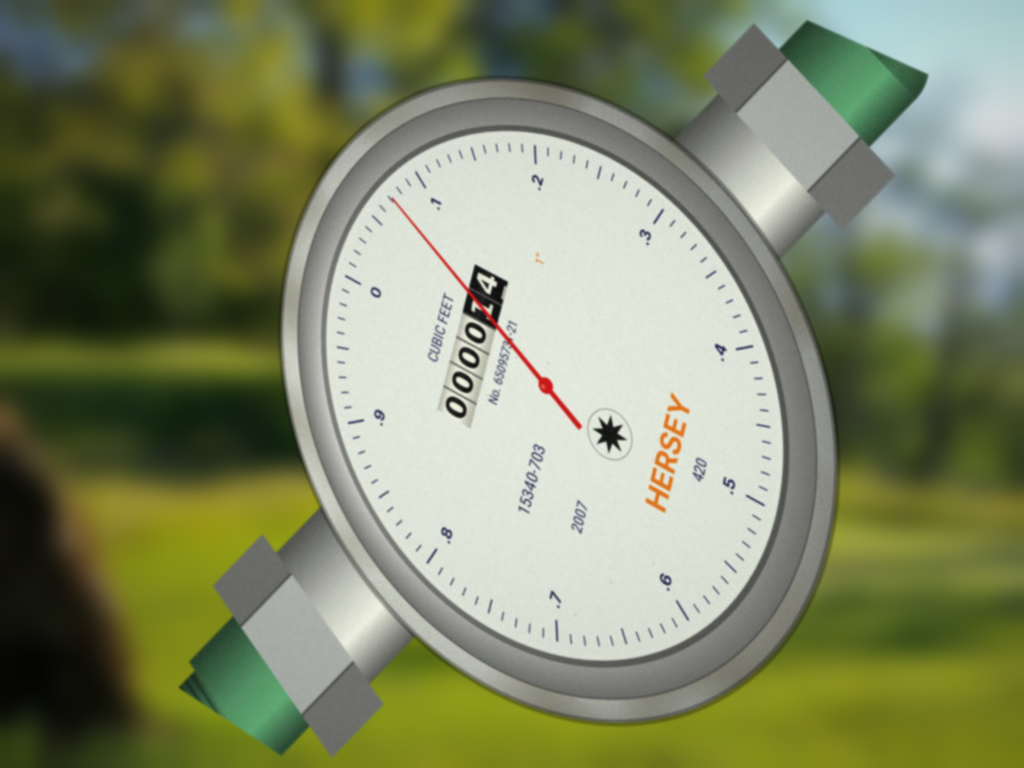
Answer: ft³ 14.07
